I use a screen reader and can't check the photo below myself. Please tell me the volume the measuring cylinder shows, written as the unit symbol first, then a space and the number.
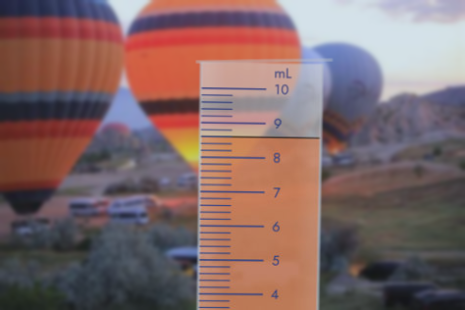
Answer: mL 8.6
